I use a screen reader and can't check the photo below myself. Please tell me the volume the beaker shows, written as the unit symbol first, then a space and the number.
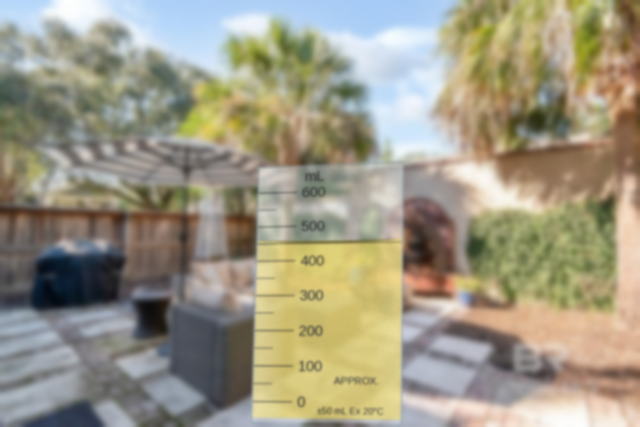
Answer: mL 450
